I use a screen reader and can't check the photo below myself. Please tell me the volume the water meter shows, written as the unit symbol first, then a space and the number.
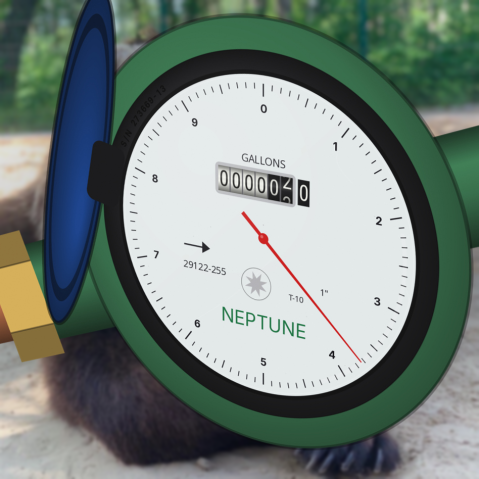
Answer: gal 23.7
